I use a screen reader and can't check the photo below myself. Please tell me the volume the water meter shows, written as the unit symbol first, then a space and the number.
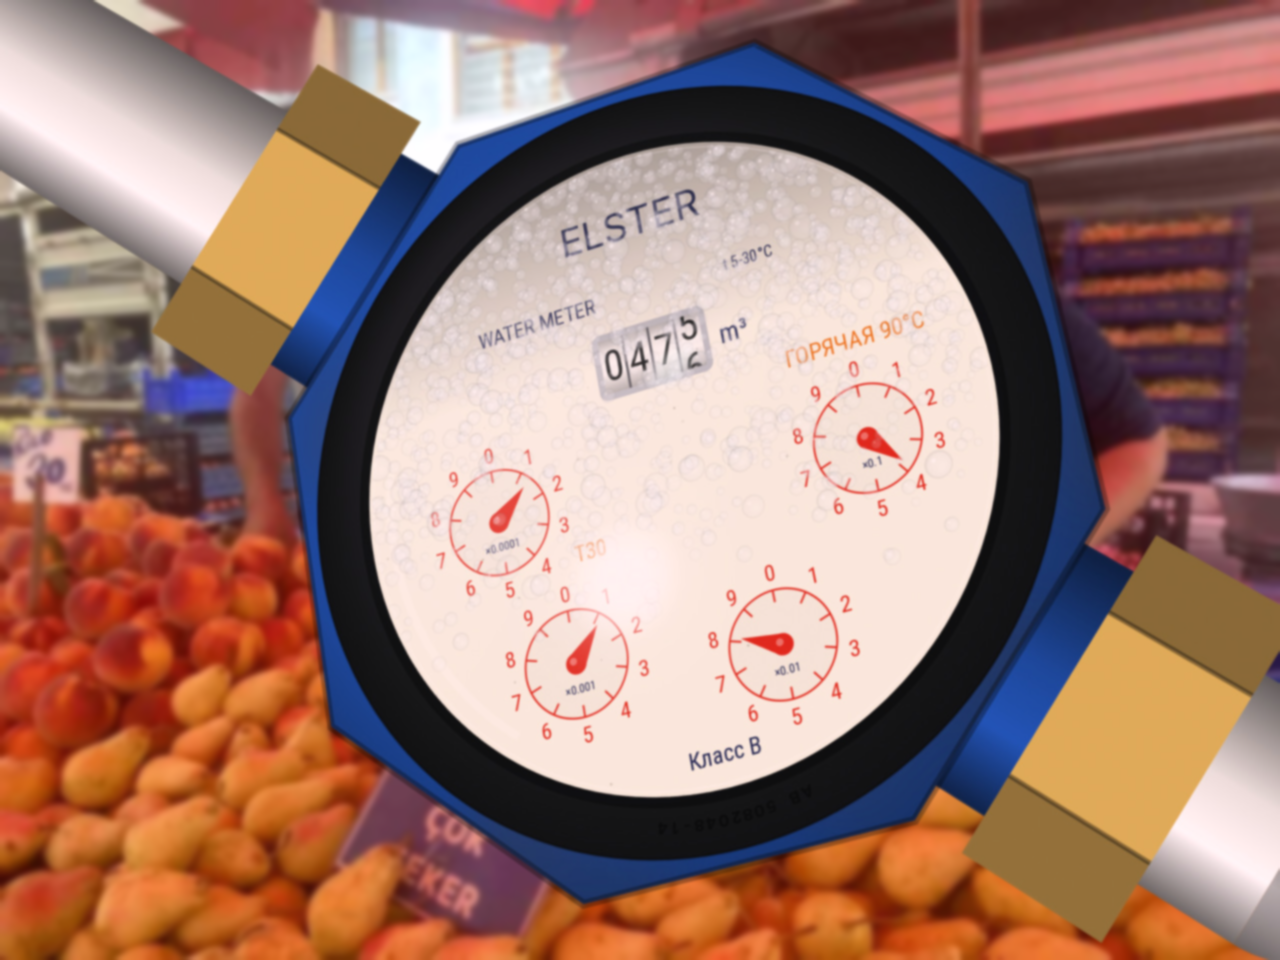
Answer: m³ 475.3811
